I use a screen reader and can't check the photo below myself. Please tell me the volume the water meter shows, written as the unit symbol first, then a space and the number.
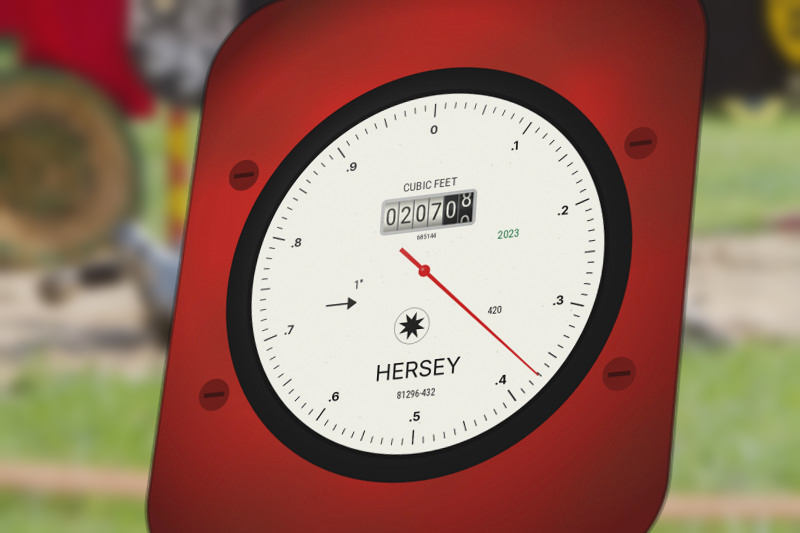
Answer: ft³ 20708.37
